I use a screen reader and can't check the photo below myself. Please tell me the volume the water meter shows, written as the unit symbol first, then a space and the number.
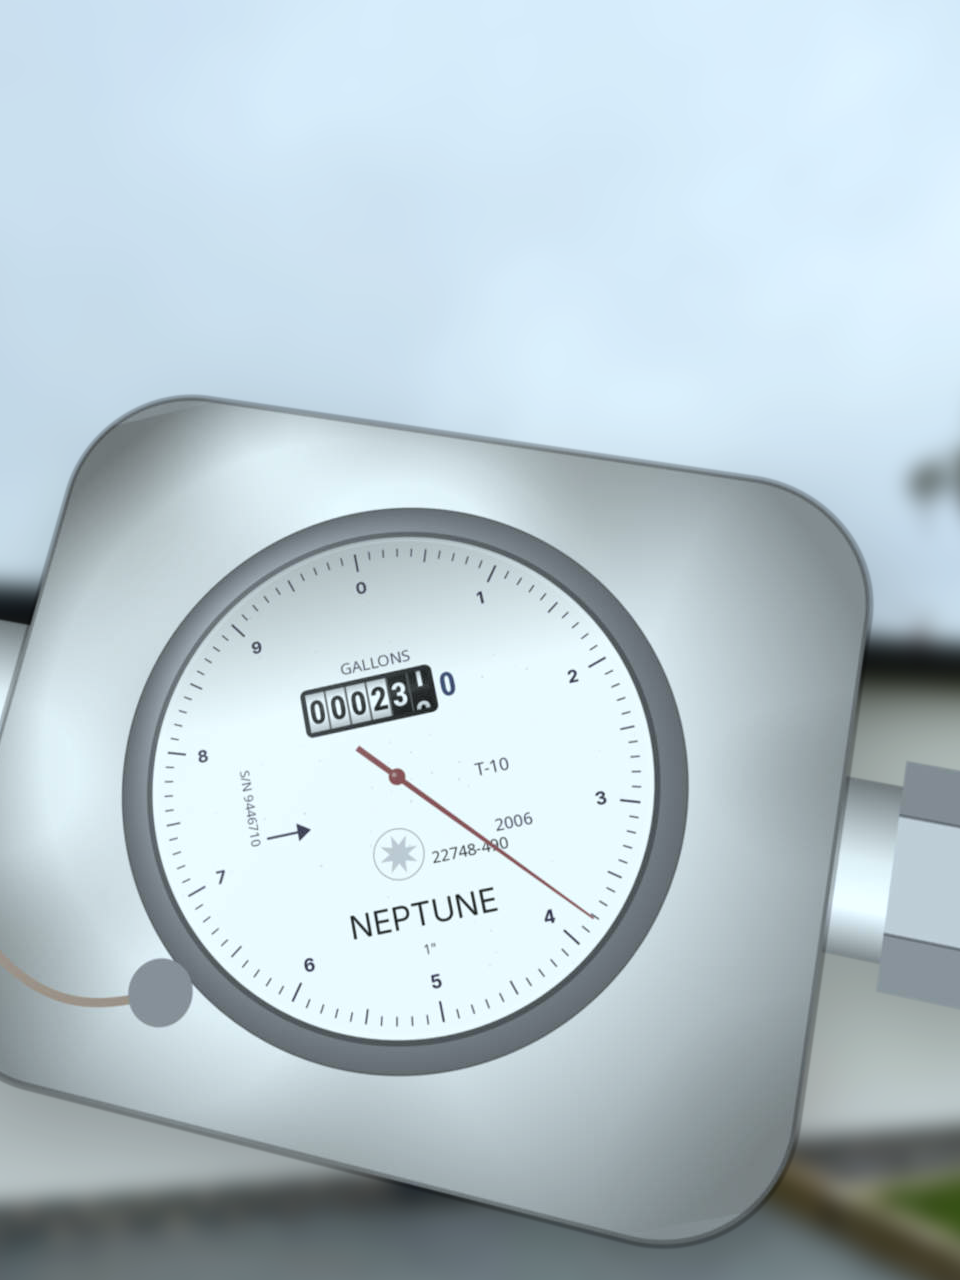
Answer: gal 2313.8
